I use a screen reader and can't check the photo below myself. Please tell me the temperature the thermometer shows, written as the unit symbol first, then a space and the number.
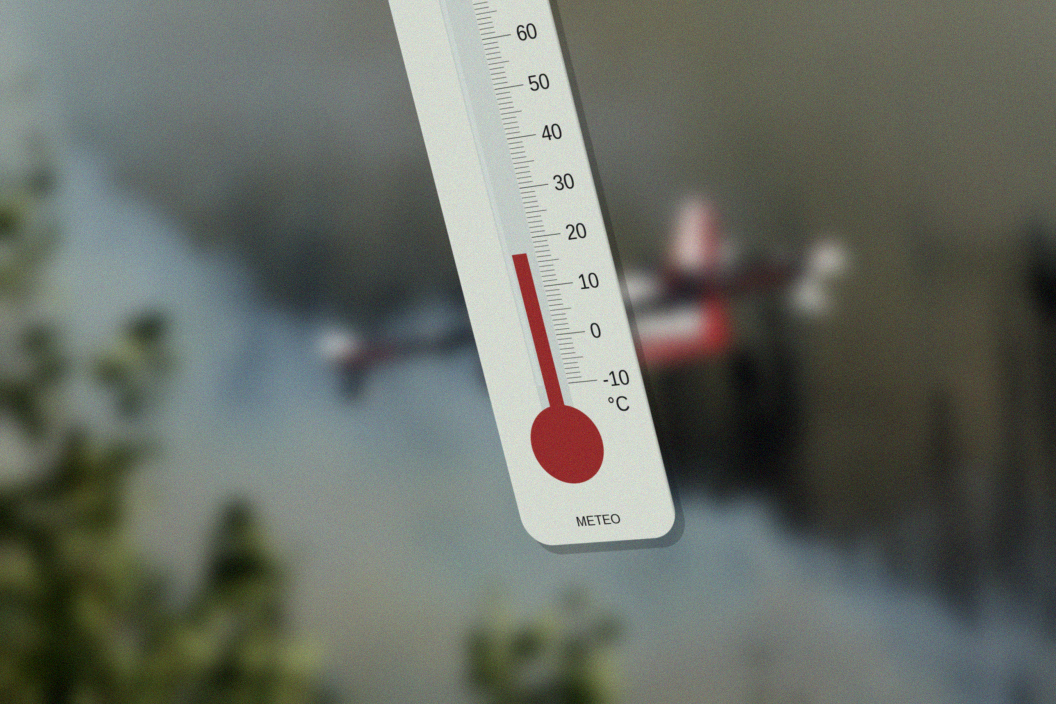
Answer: °C 17
